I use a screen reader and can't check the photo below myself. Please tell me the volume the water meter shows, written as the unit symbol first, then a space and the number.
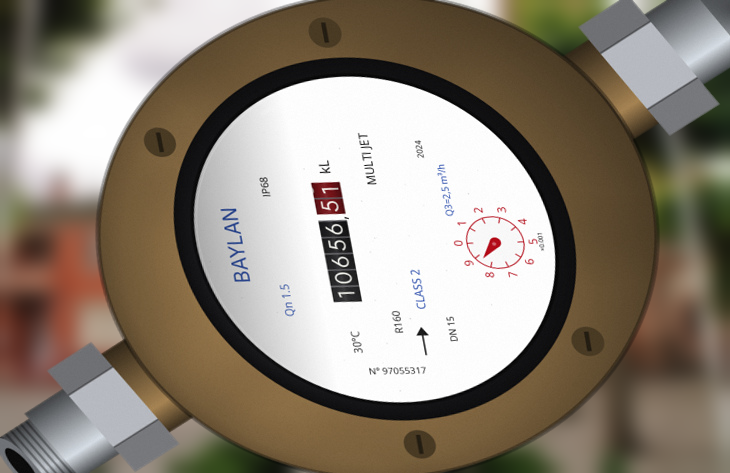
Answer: kL 10656.508
